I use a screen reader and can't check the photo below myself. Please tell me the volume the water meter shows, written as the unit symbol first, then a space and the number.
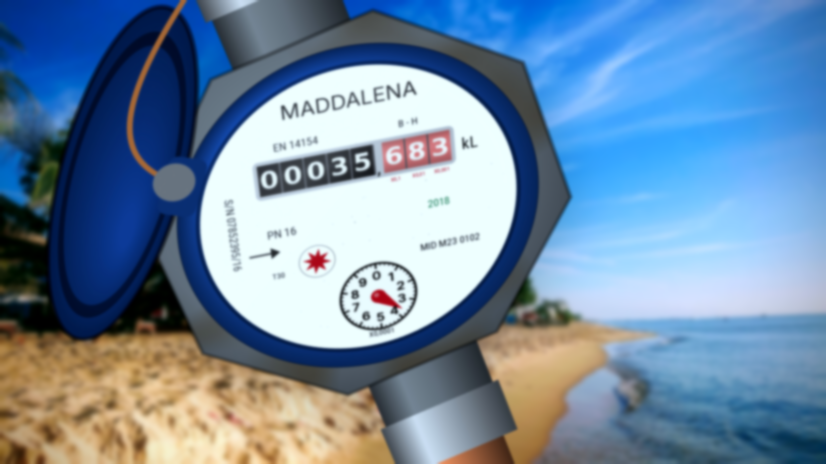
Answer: kL 35.6833
